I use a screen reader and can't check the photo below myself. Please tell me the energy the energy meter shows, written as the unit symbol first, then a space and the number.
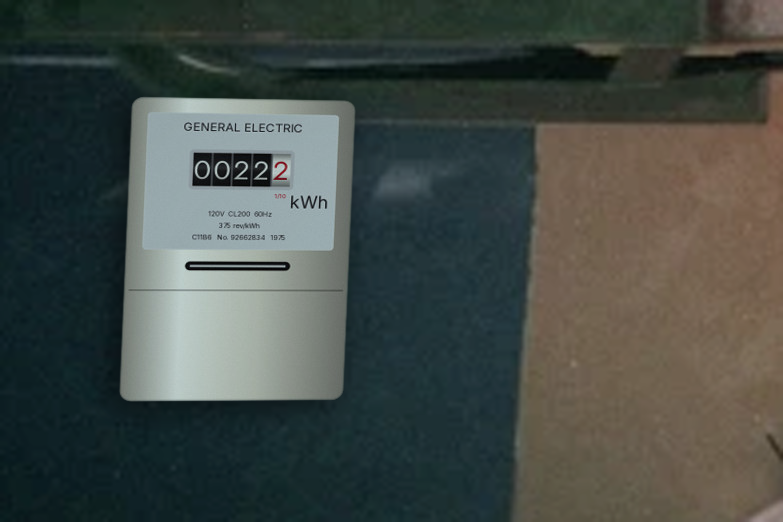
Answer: kWh 22.2
